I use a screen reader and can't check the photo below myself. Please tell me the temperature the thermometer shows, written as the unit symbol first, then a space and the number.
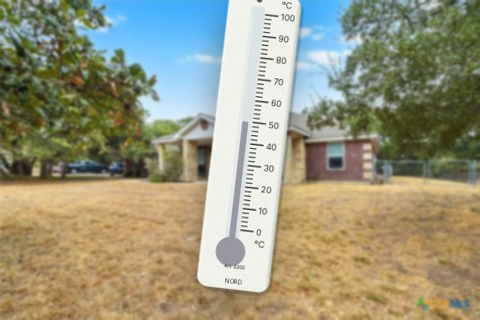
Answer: °C 50
